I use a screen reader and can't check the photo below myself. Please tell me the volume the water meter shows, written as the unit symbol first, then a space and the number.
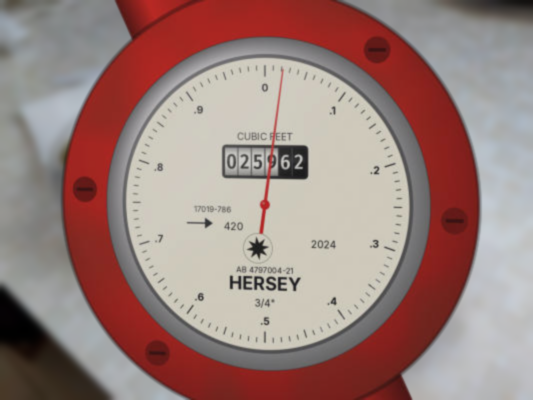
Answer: ft³ 25962.02
